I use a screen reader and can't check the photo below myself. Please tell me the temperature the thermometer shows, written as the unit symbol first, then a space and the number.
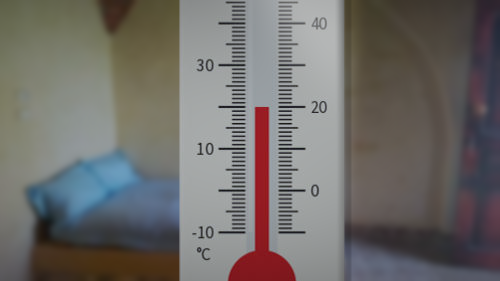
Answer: °C 20
